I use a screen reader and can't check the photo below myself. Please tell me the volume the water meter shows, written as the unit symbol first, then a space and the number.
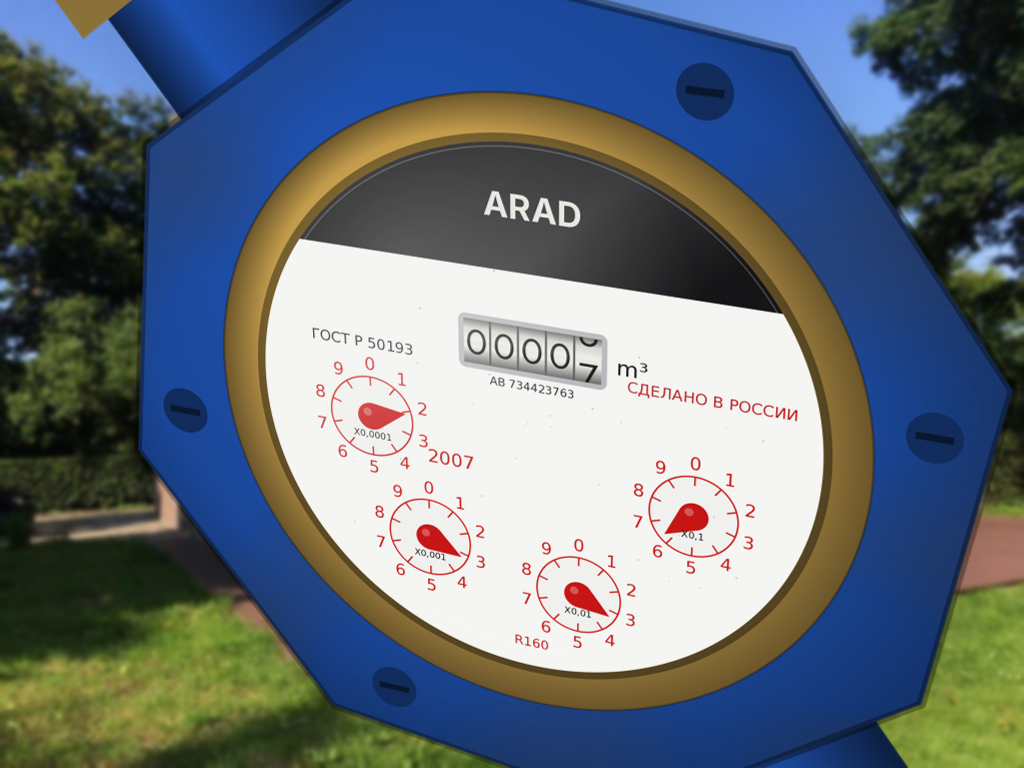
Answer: m³ 6.6332
